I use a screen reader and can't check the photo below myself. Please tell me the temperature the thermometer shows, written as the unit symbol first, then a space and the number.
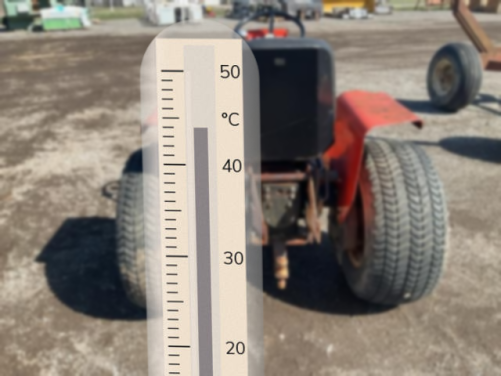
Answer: °C 44
